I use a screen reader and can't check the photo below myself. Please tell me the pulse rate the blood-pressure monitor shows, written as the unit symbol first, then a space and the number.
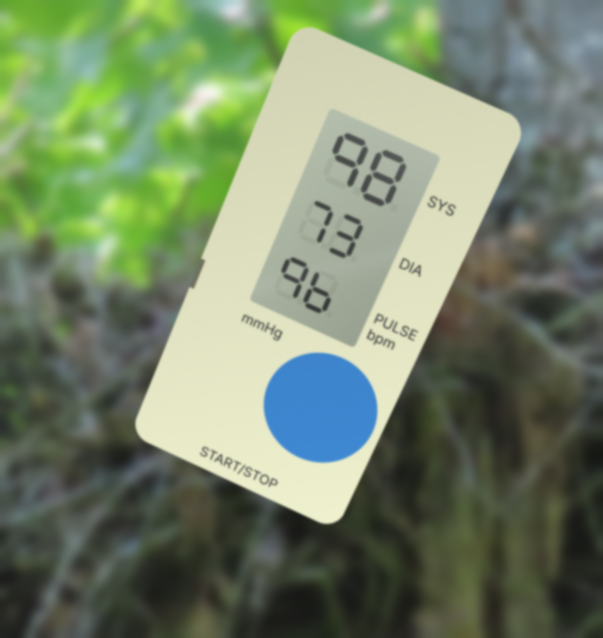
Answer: bpm 96
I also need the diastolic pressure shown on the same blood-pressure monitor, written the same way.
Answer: mmHg 73
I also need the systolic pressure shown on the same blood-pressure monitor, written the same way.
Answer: mmHg 98
